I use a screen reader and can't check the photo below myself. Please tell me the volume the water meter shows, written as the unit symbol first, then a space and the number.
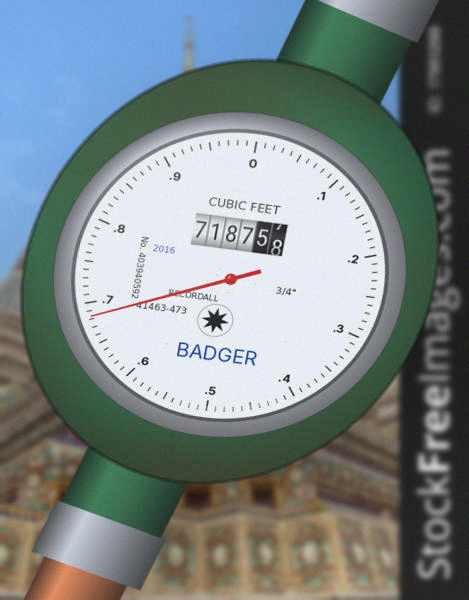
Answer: ft³ 718757.68
